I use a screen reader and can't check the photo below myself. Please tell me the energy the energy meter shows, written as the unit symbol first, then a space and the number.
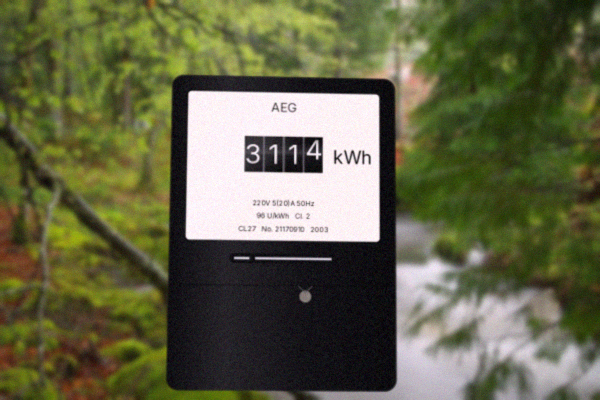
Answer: kWh 3114
